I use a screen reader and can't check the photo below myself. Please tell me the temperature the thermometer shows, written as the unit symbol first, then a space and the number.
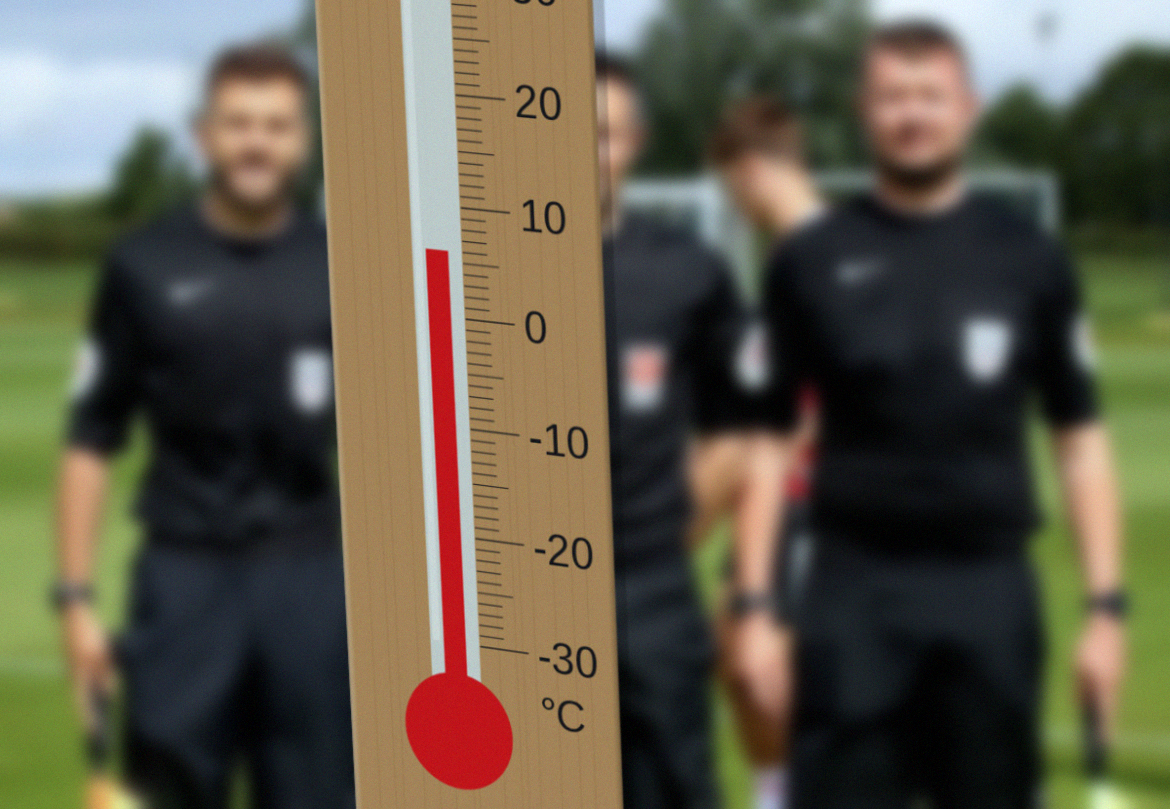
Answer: °C 6
